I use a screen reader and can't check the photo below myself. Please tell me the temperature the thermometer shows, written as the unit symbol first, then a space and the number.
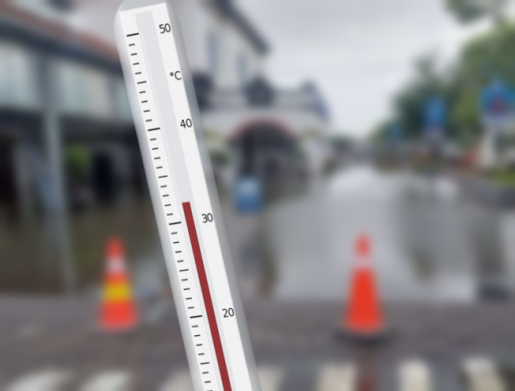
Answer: °C 32
